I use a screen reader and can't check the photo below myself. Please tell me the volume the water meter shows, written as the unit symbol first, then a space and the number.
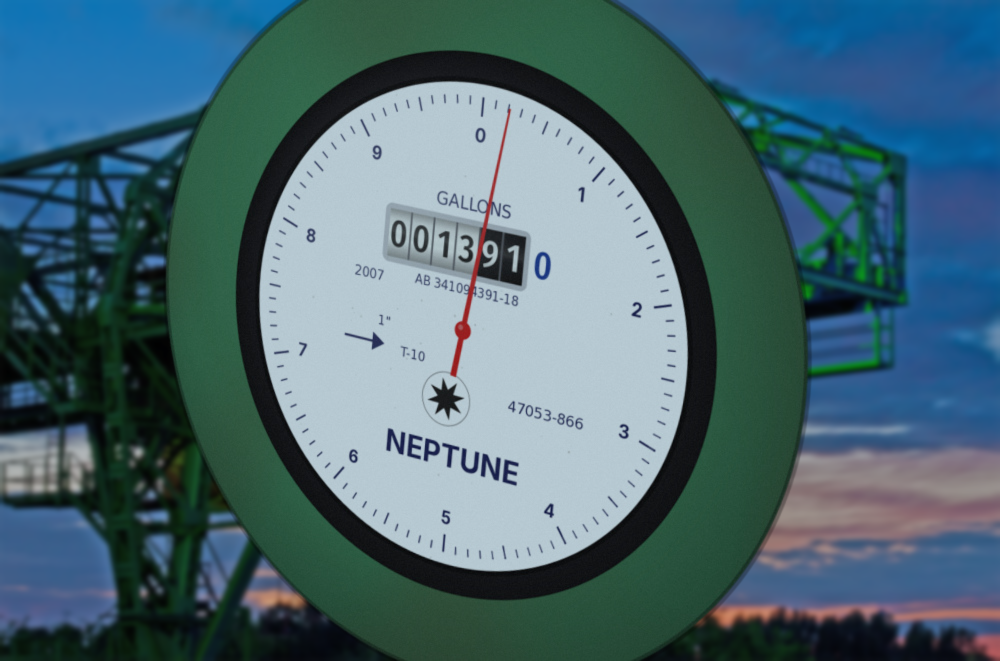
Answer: gal 13910.2
